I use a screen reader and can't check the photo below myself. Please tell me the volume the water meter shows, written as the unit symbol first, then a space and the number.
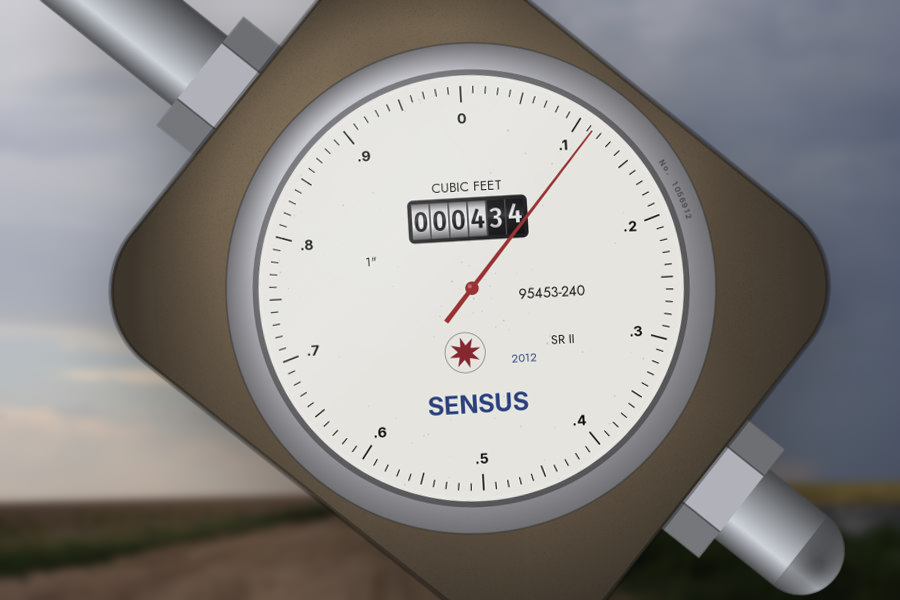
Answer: ft³ 434.11
